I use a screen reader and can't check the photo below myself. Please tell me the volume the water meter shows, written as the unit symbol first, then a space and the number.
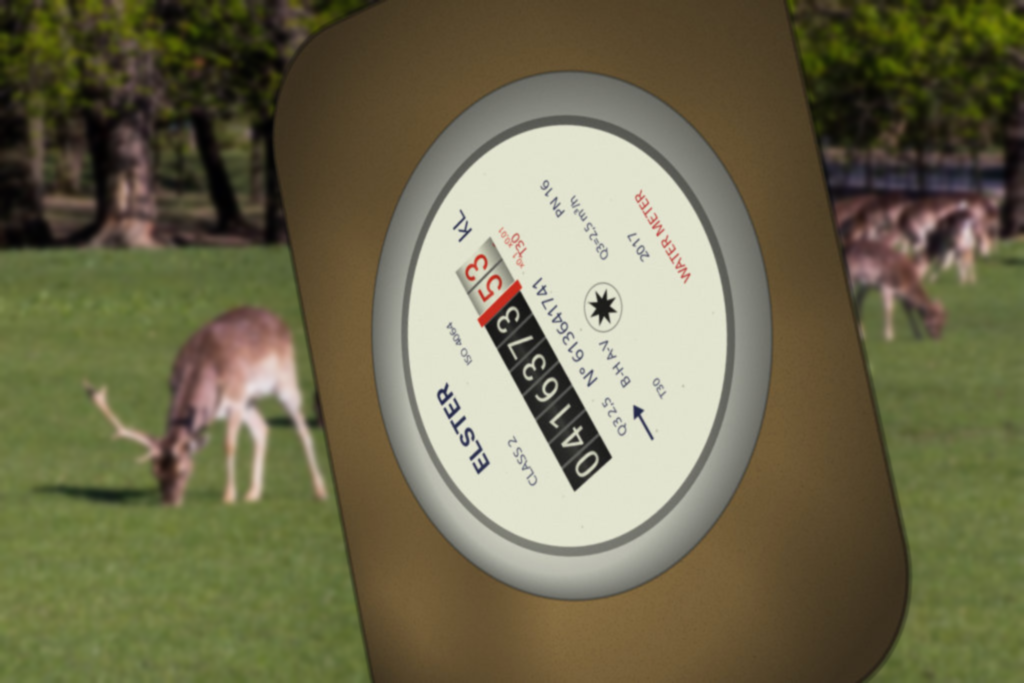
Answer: kL 416373.53
